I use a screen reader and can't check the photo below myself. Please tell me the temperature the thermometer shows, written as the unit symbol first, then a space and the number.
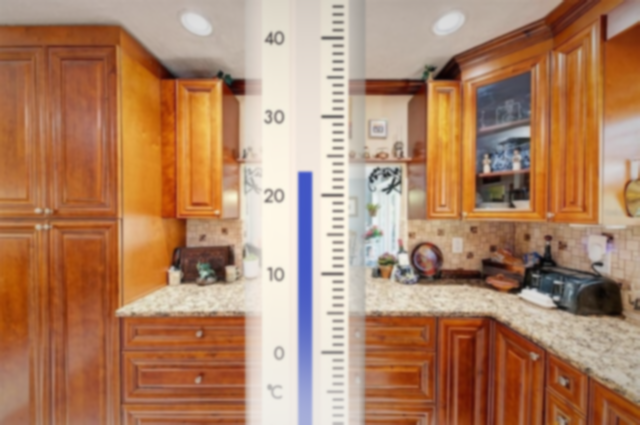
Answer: °C 23
